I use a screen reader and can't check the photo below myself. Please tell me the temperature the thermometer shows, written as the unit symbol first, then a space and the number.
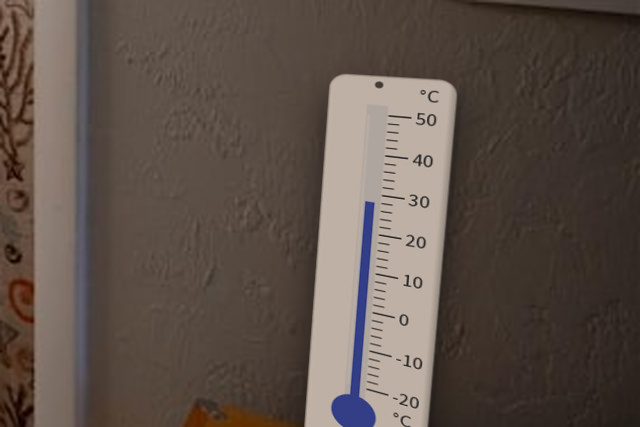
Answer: °C 28
